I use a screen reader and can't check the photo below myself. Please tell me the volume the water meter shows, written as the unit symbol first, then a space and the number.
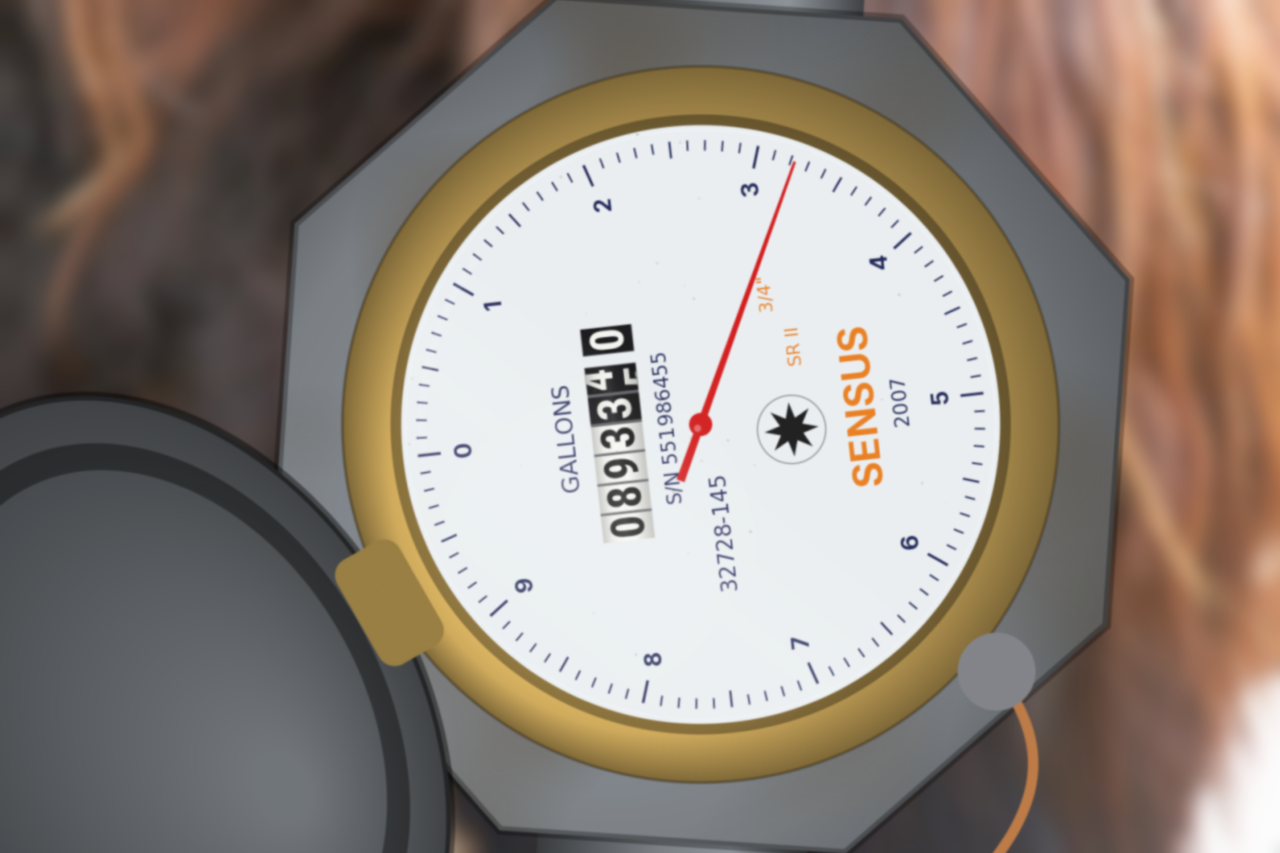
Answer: gal 893343.2
